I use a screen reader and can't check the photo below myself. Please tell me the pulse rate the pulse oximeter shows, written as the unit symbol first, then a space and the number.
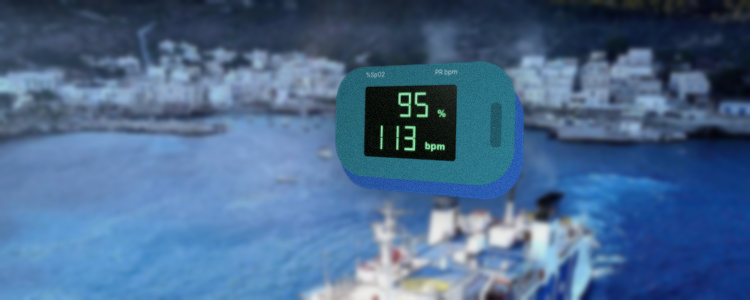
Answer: bpm 113
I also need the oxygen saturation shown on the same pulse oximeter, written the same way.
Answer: % 95
